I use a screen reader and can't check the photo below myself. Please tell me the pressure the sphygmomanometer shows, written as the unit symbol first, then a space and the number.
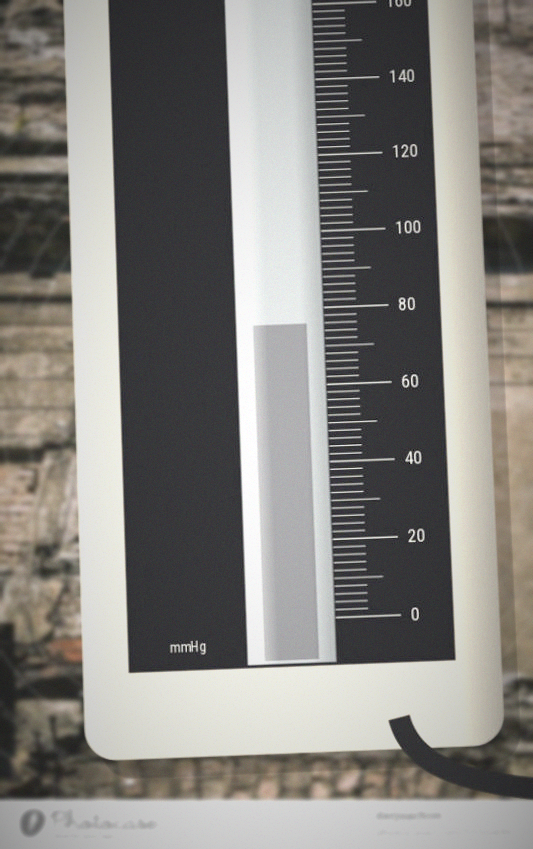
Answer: mmHg 76
